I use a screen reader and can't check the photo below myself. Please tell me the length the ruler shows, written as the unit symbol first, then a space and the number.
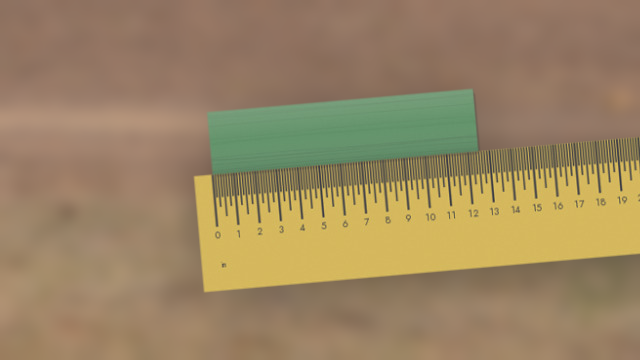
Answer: in 12.5
